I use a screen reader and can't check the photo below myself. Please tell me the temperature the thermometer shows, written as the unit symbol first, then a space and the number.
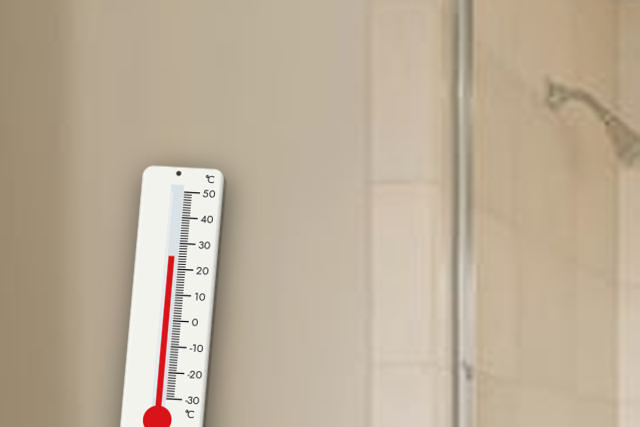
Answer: °C 25
